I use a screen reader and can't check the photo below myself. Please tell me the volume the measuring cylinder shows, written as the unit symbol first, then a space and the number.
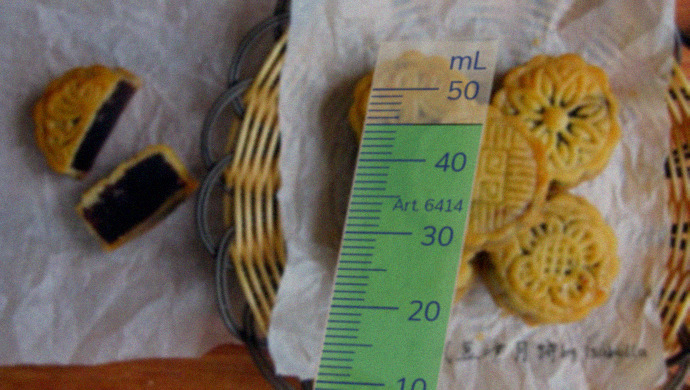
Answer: mL 45
